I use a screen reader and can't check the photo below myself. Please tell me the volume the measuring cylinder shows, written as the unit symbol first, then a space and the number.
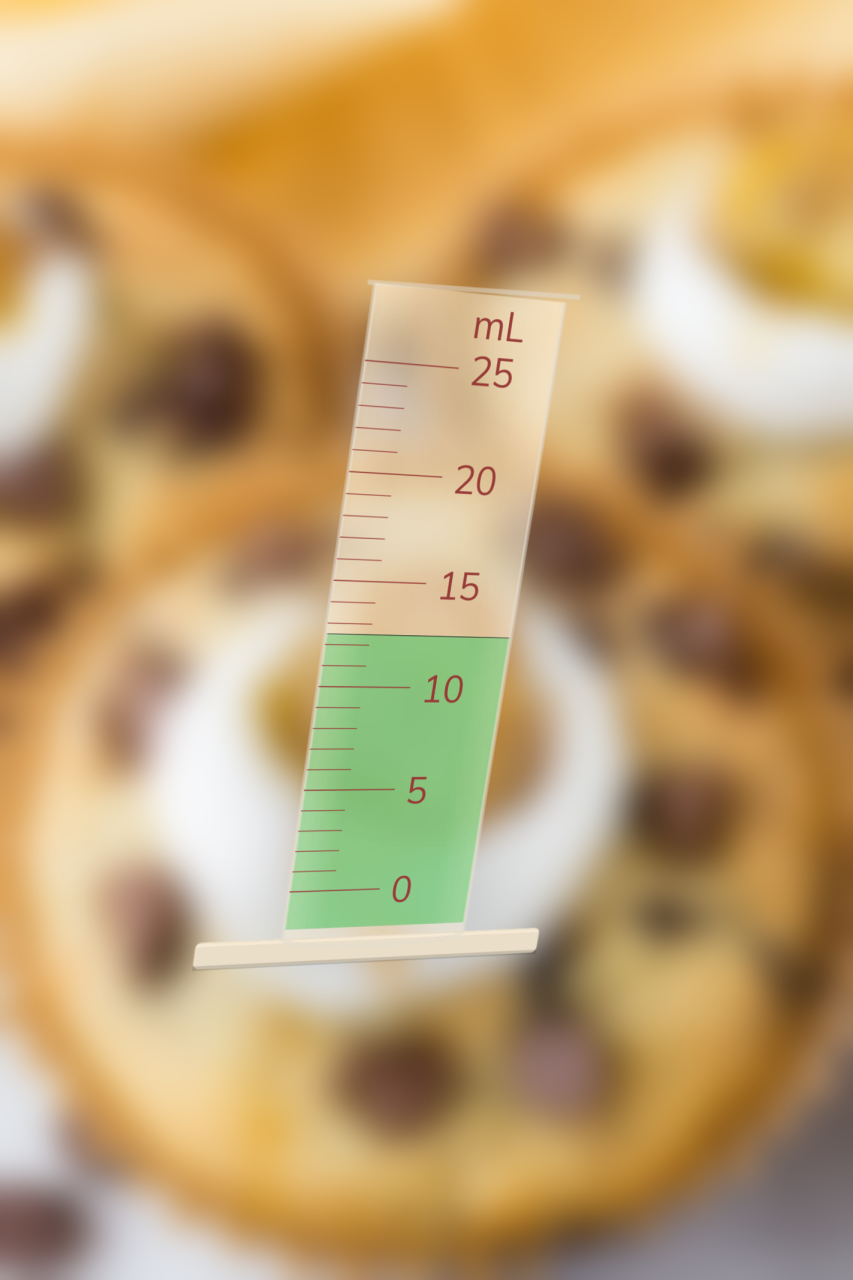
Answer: mL 12.5
